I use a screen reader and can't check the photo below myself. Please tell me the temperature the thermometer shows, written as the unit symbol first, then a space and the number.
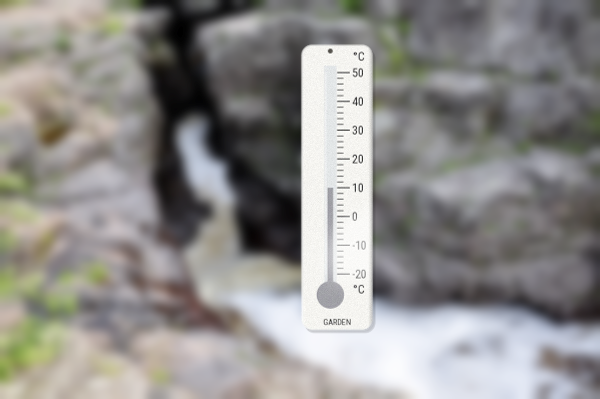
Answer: °C 10
